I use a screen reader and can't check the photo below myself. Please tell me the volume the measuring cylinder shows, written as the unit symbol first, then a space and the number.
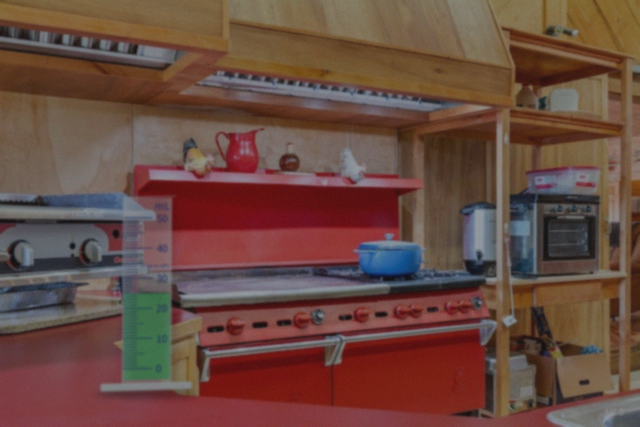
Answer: mL 25
